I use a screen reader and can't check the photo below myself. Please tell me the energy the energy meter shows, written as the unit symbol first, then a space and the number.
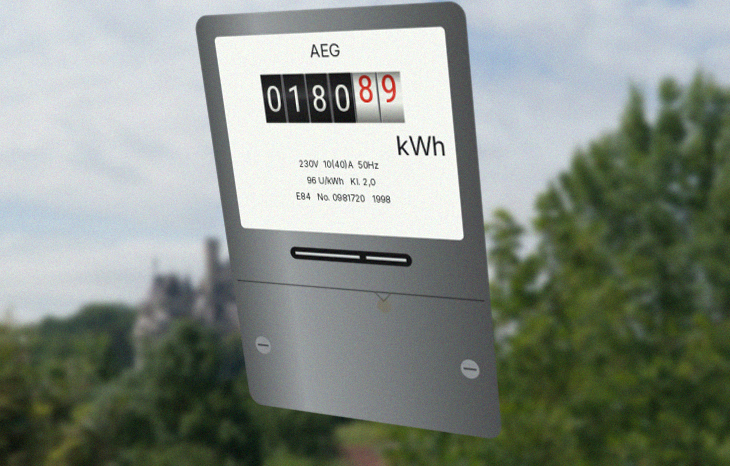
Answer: kWh 180.89
